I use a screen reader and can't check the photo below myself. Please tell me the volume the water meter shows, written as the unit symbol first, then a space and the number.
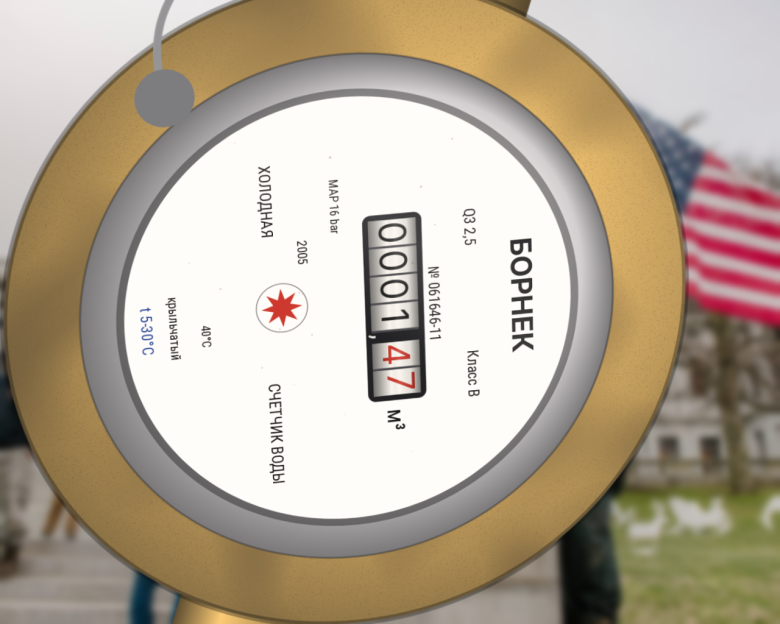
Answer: m³ 1.47
